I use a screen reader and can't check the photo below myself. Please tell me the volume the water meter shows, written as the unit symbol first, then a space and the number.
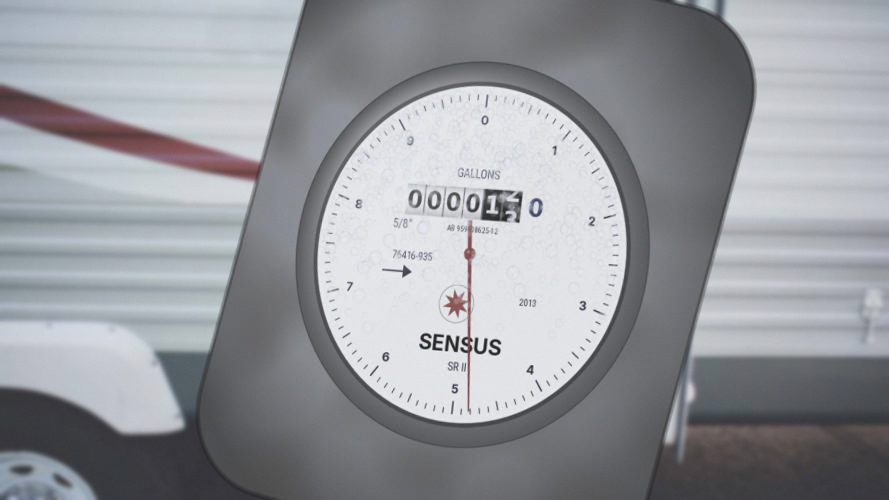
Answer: gal 124.8
